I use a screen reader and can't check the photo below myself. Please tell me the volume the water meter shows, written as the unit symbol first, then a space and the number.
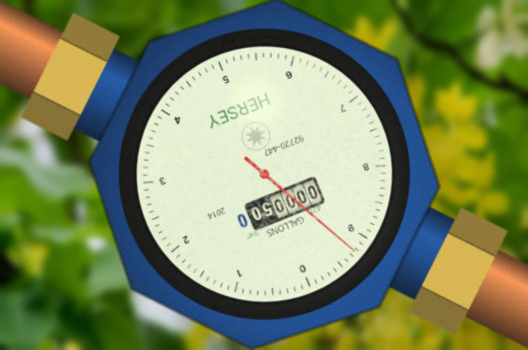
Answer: gal 499.2
